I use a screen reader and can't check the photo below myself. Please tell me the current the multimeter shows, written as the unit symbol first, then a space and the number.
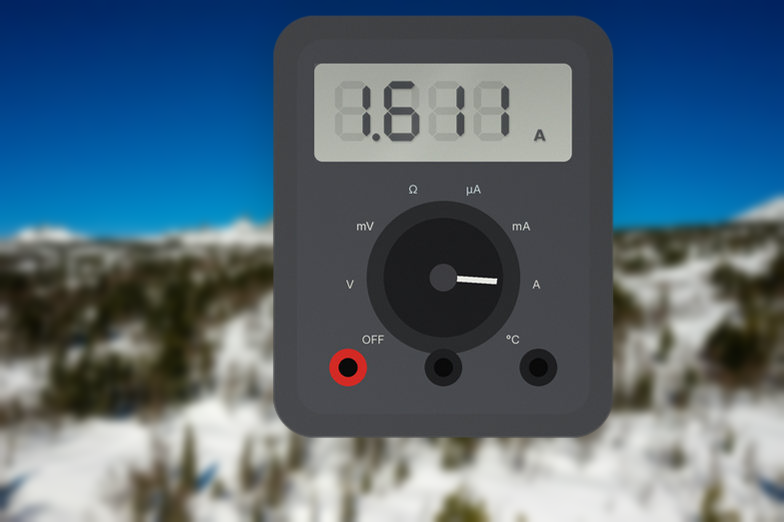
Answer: A 1.611
